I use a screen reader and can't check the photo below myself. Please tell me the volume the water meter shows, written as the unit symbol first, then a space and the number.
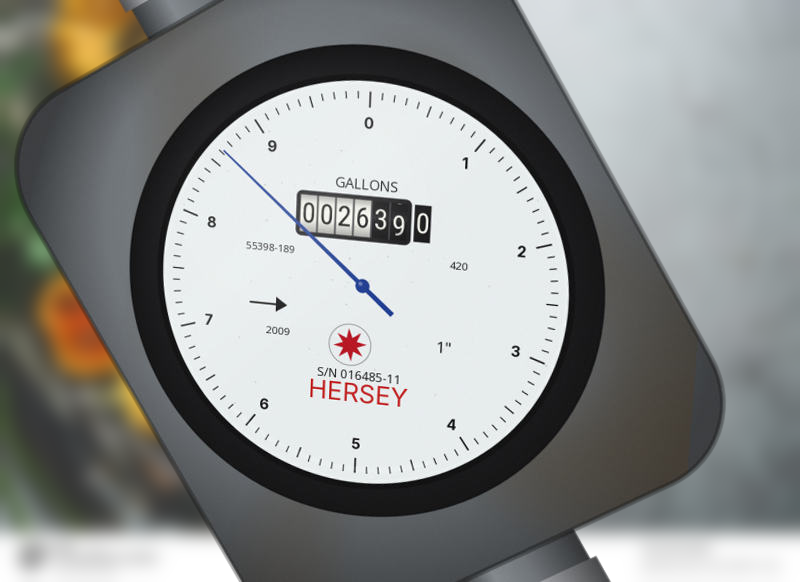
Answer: gal 26388.6
